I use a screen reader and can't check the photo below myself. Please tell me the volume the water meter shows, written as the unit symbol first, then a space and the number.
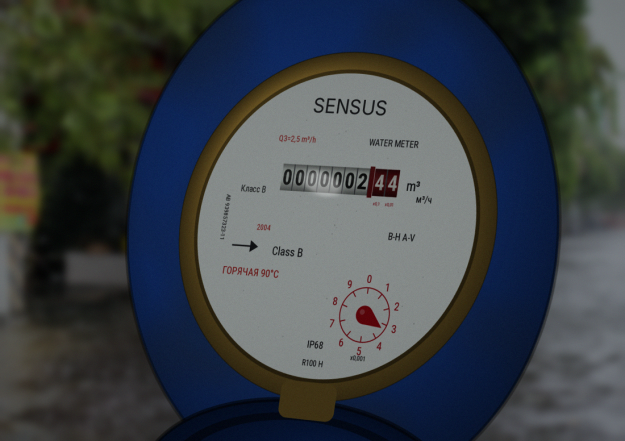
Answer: m³ 2.443
